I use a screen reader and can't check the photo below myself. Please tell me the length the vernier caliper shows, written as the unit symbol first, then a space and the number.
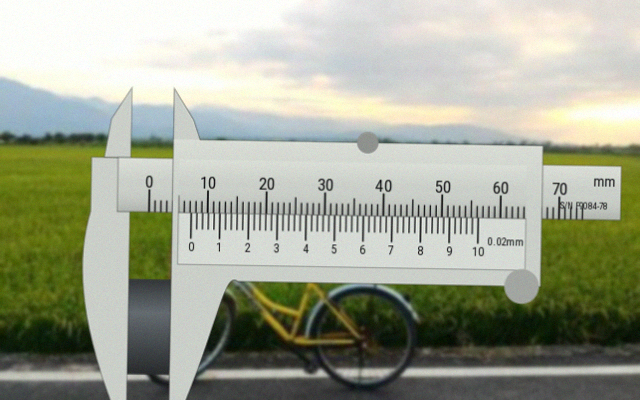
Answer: mm 7.2
